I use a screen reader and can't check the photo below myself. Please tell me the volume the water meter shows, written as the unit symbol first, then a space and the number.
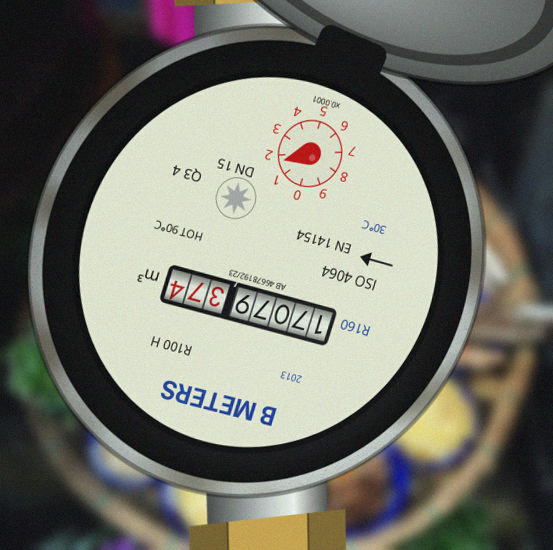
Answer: m³ 17079.3741
